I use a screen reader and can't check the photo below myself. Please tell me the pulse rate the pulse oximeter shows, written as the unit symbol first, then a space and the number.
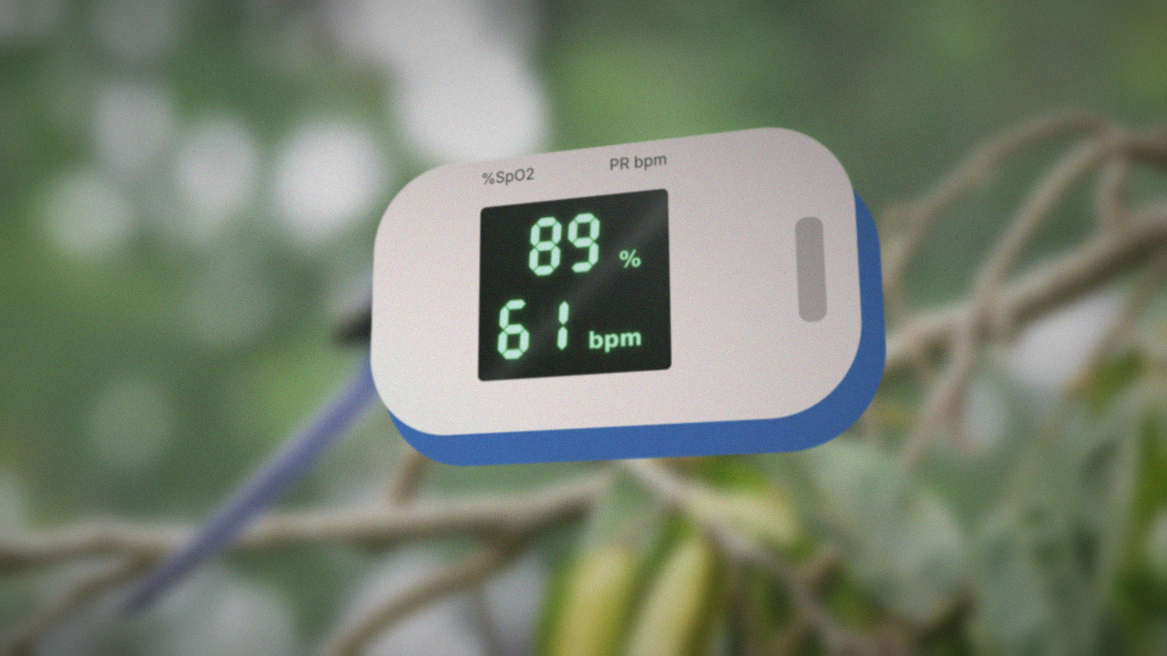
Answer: bpm 61
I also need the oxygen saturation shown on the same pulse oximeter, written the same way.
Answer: % 89
